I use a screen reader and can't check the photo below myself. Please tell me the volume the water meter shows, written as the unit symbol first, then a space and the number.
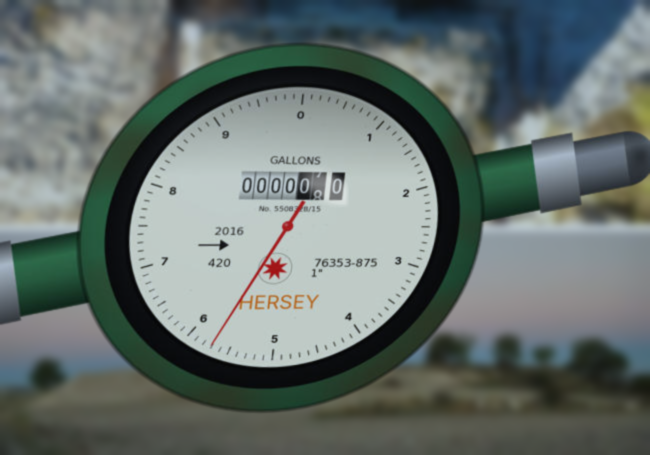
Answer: gal 75.7
